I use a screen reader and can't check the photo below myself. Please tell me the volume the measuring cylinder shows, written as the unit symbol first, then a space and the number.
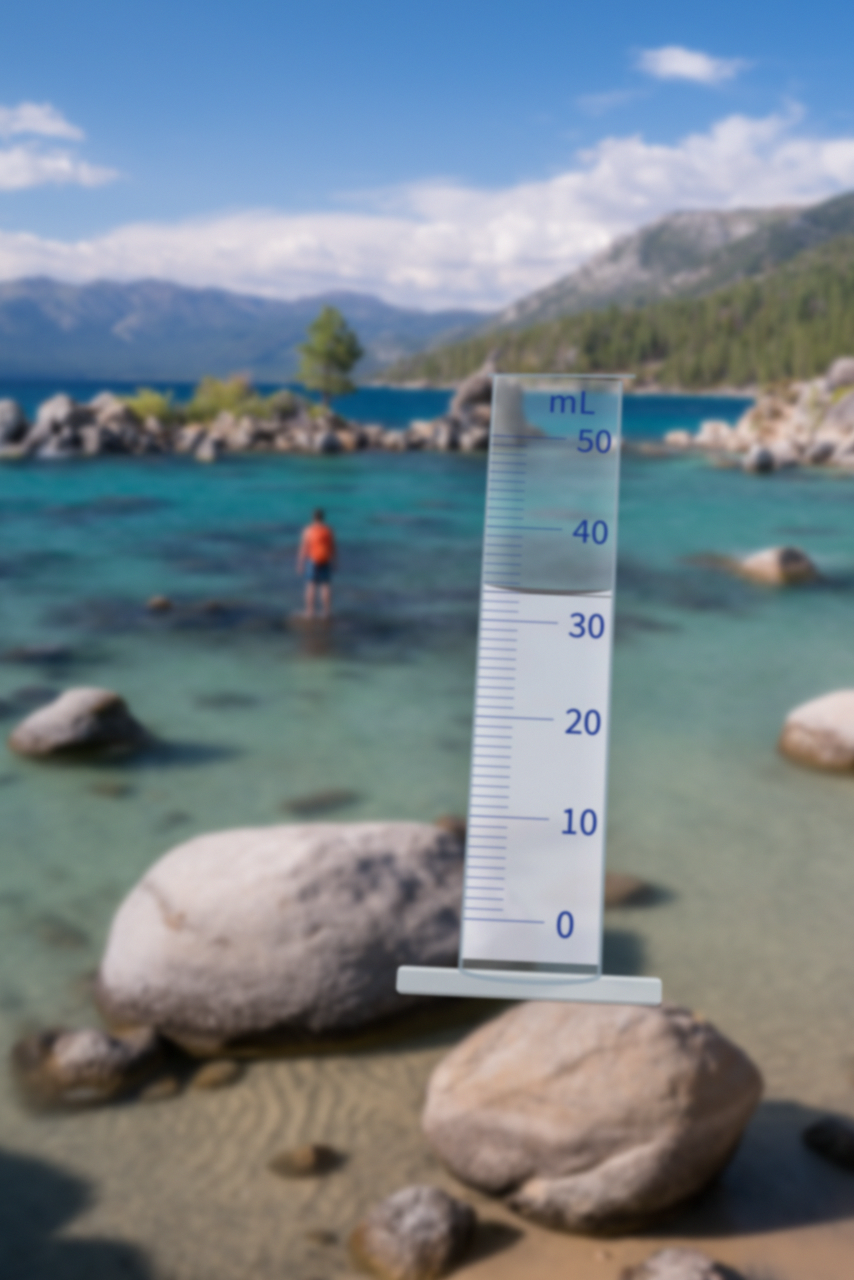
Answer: mL 33
